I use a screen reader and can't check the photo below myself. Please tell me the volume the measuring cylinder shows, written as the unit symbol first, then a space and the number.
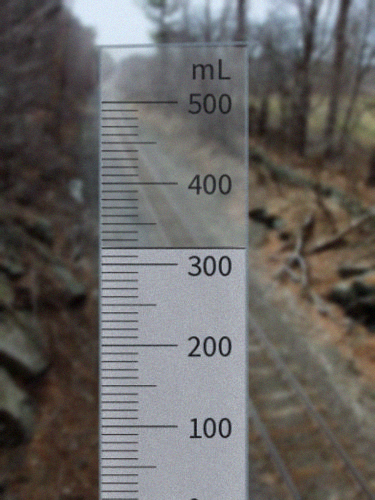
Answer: mL 320
